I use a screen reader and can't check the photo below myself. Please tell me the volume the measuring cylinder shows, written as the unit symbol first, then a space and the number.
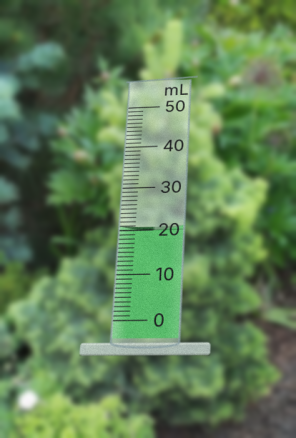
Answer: mL 20
